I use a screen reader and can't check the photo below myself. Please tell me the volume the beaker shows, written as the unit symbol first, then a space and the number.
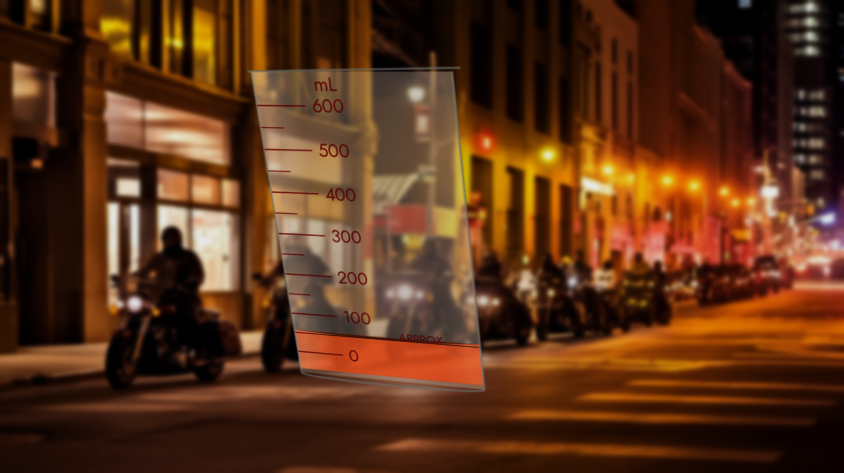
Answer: mL 50
